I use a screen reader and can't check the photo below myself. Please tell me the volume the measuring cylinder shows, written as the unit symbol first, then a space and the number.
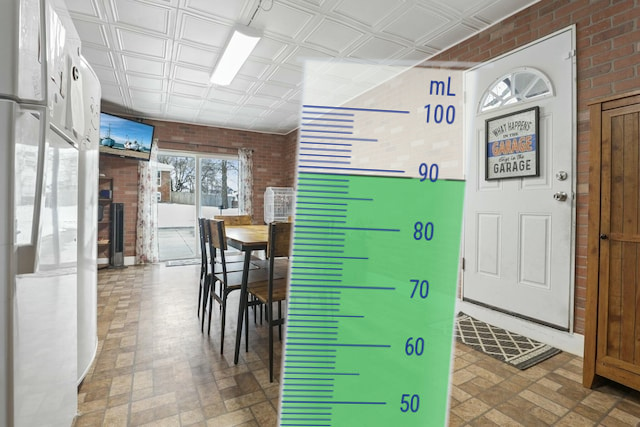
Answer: mL 89
